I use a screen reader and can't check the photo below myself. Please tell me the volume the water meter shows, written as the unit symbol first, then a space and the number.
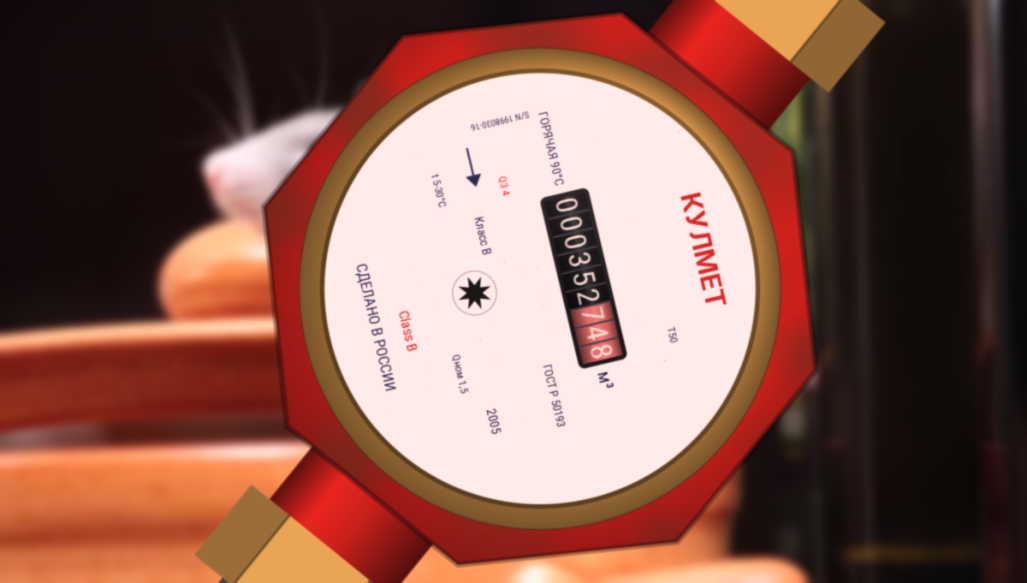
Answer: m³ 352.748
